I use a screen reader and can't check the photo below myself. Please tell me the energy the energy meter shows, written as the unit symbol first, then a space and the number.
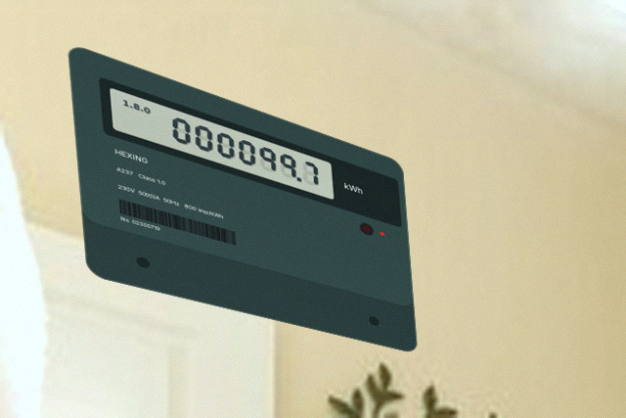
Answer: kWh 99.7
